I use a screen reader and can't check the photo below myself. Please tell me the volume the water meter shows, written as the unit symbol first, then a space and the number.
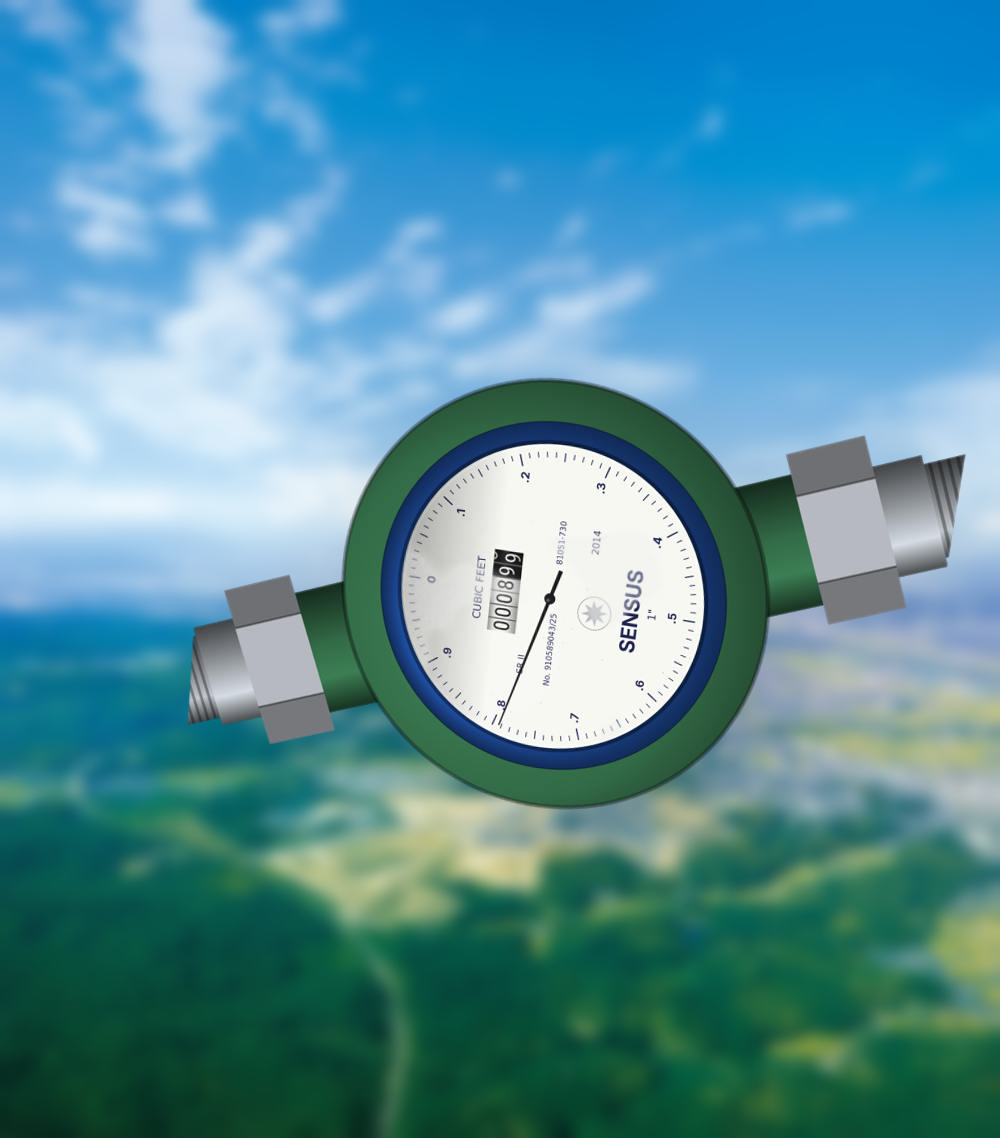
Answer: ft³ 898.79
